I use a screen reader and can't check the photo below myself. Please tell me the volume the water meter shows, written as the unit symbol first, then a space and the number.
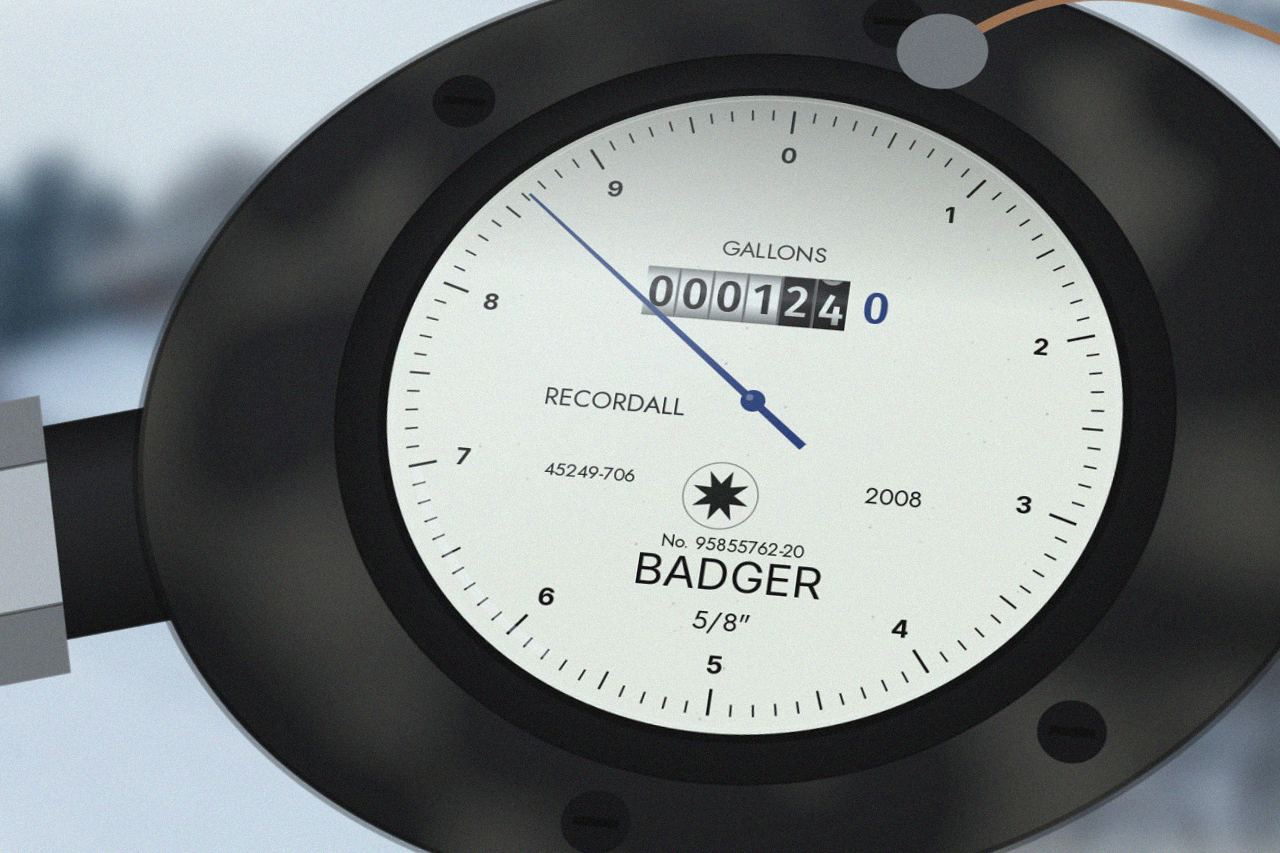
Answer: gal 1238.6
